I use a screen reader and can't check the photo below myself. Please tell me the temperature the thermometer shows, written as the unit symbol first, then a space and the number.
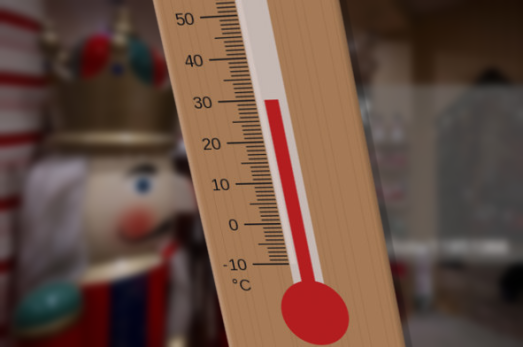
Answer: °C 30
